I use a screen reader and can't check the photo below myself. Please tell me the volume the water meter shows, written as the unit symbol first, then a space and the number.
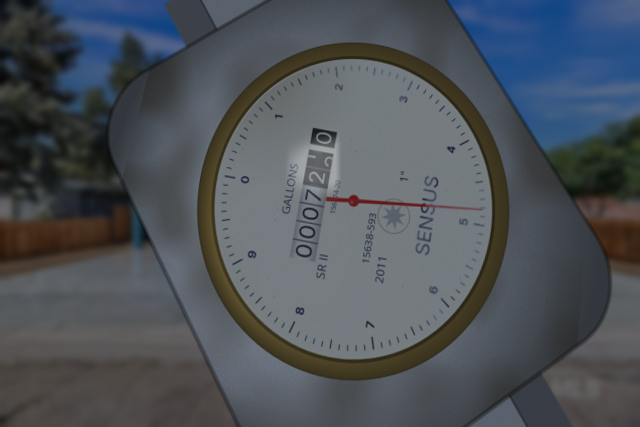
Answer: gal 7214.8
